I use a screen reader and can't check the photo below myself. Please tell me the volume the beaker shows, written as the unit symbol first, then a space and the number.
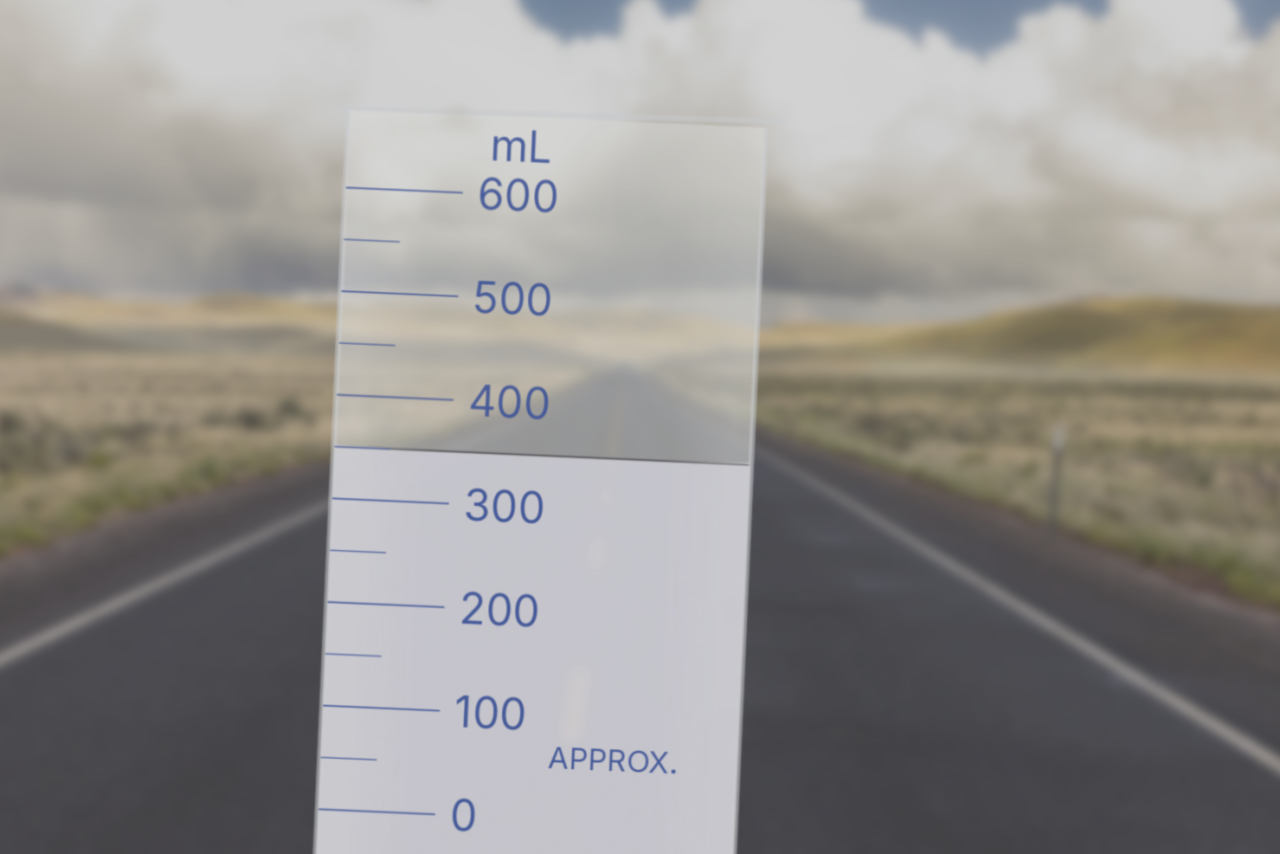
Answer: mL 350
